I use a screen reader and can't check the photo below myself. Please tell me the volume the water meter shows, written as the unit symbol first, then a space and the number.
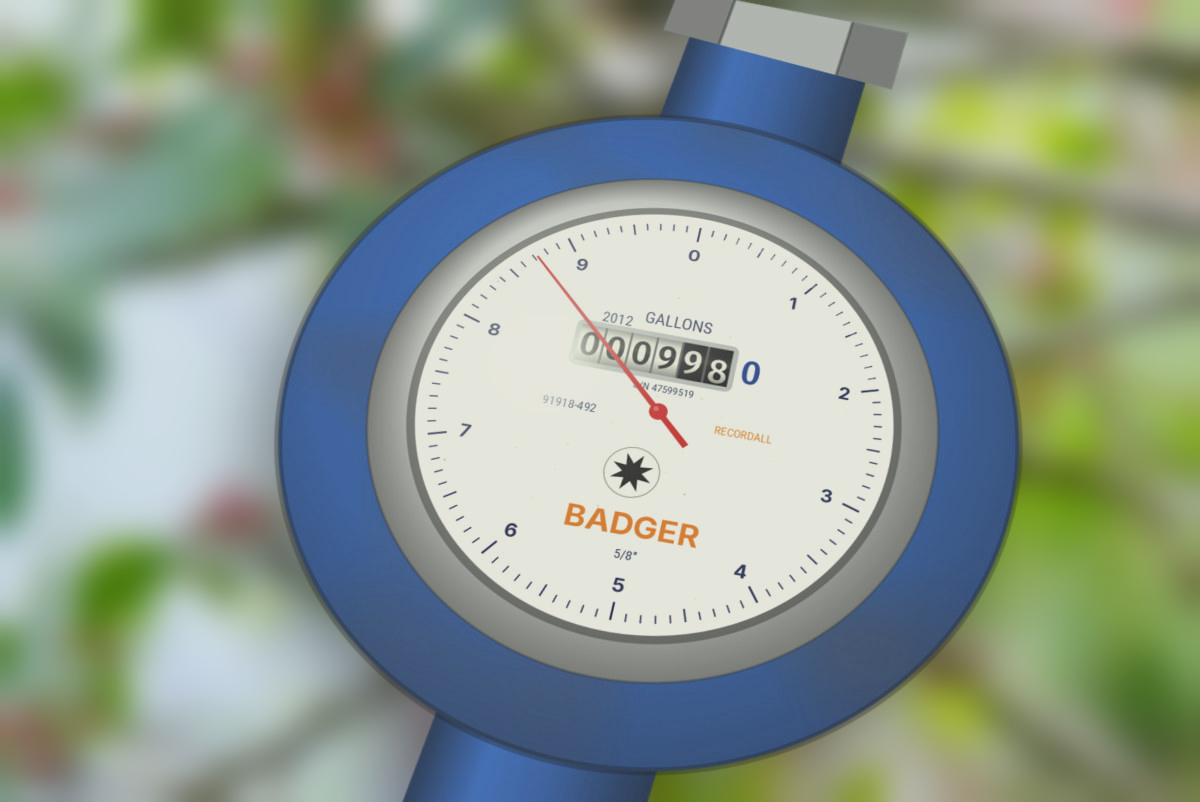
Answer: gal 9978.7
